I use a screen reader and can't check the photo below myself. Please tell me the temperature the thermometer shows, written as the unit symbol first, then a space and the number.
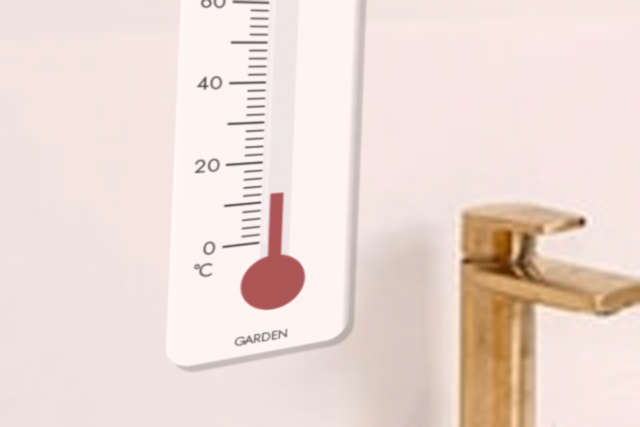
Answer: °C 12
